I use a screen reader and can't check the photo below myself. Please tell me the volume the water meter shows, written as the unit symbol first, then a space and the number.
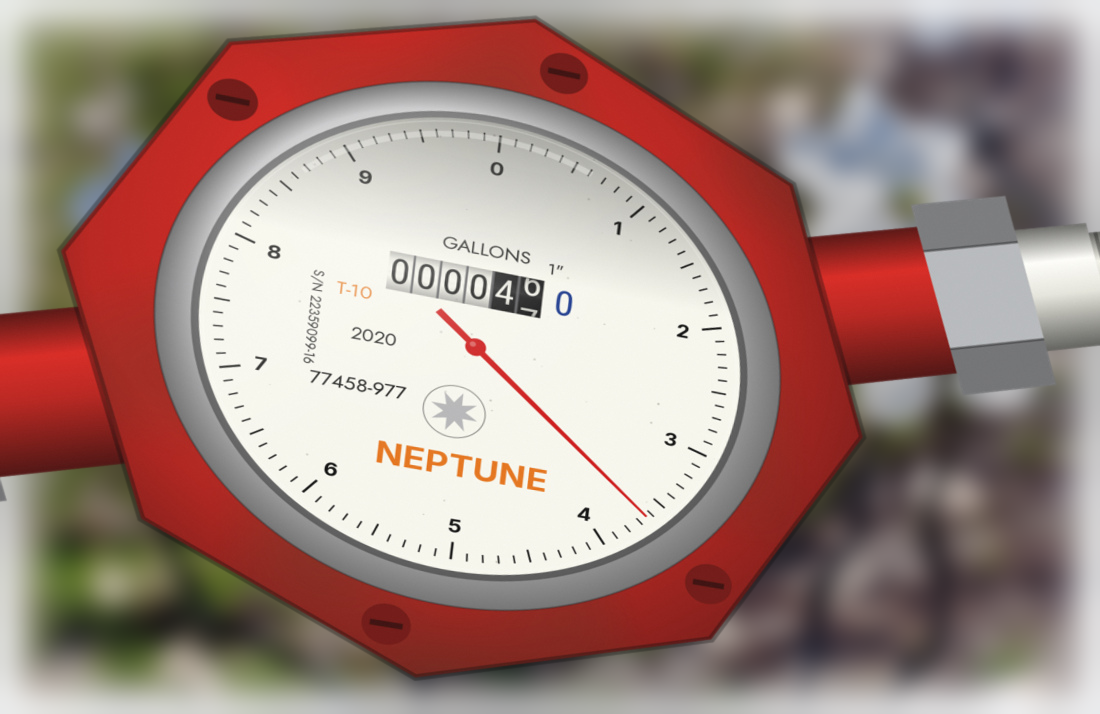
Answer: gal 463.6
